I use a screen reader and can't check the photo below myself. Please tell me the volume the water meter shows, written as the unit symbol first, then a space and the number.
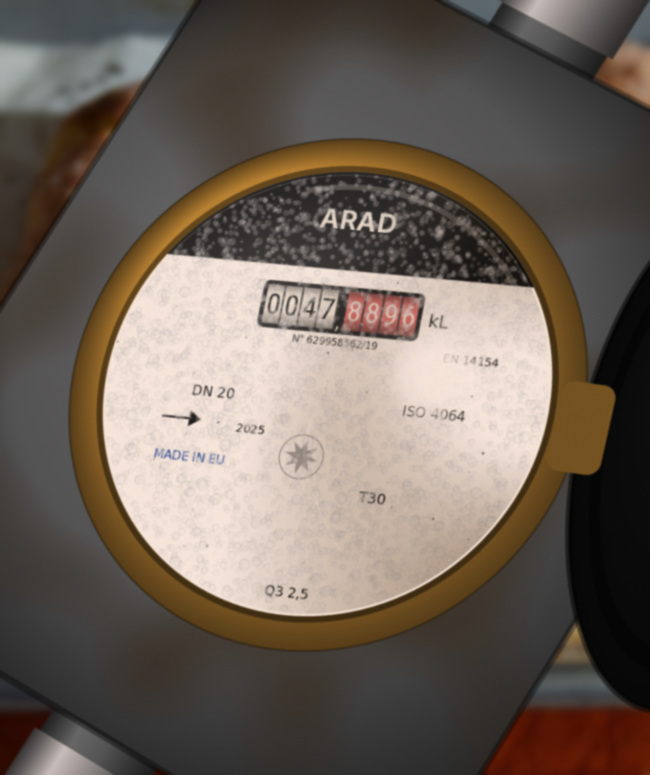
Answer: kL 47.8896
